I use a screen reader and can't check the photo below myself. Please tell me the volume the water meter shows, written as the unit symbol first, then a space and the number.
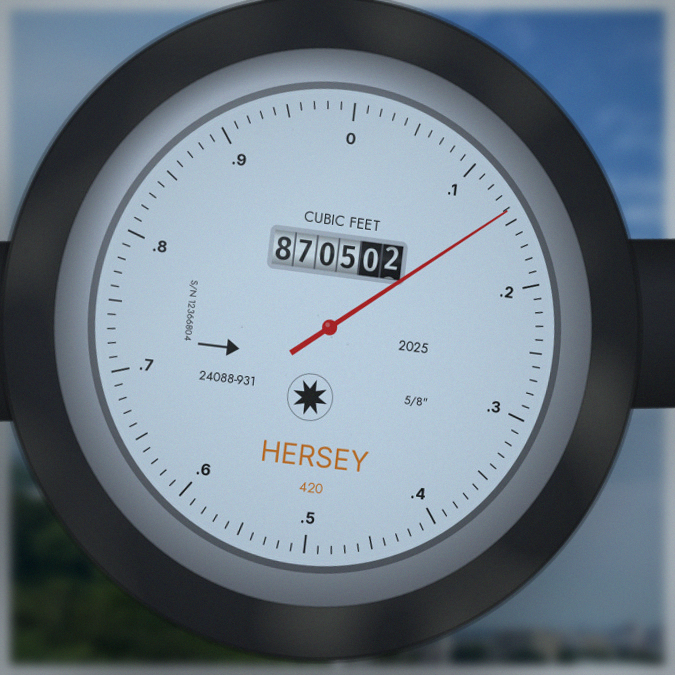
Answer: ft³ 870502.14
